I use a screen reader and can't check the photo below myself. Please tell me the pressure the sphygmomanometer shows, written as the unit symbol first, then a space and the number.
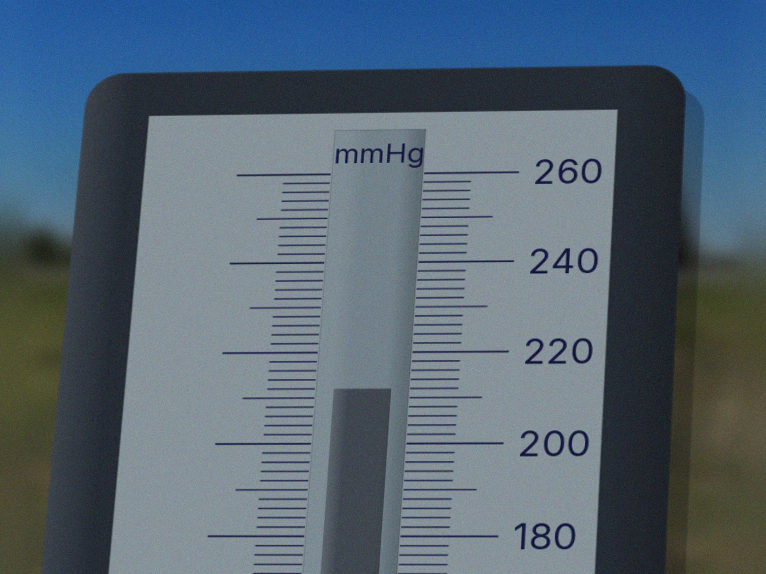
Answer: mmHg 212
